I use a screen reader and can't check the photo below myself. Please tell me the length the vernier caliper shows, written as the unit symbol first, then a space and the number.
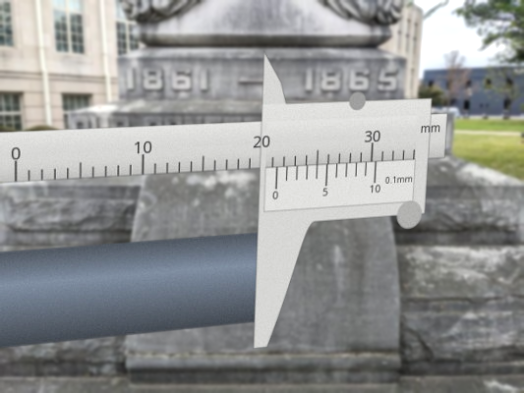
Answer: mm 21.4
